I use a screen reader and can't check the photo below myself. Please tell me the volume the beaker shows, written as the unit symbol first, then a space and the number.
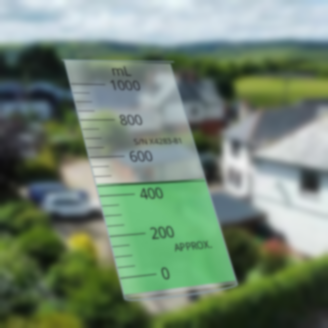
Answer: mL 450
